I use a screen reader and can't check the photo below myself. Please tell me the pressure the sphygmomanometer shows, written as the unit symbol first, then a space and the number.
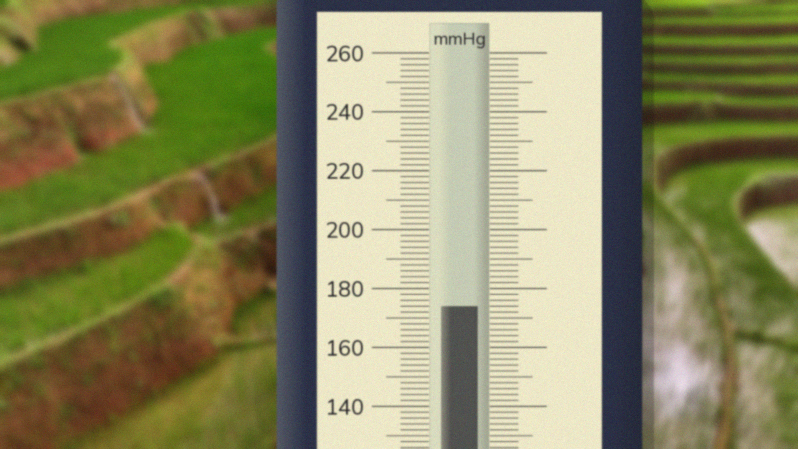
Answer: mmHg 174
